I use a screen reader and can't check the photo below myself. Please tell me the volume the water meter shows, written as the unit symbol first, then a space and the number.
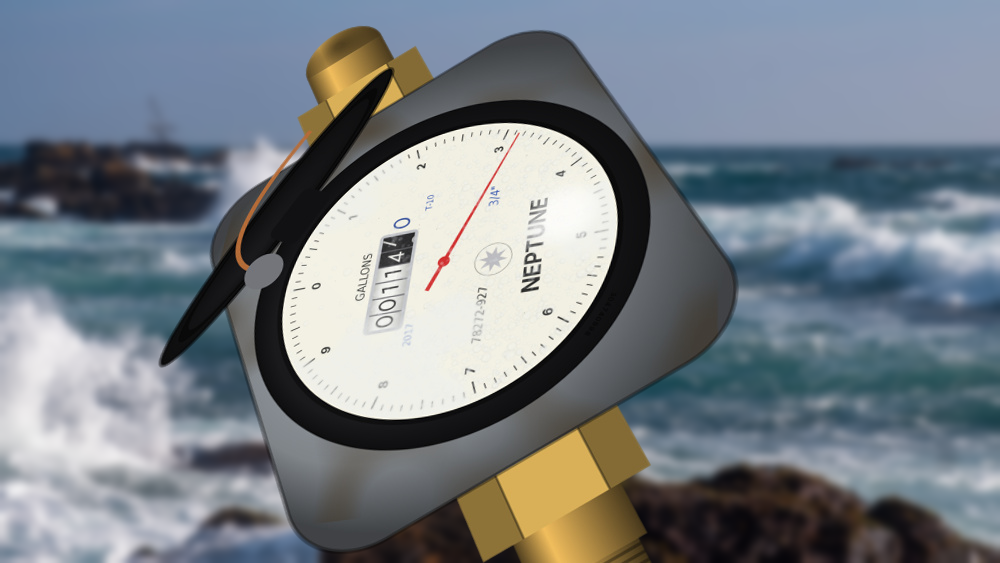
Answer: gal 11473.1
